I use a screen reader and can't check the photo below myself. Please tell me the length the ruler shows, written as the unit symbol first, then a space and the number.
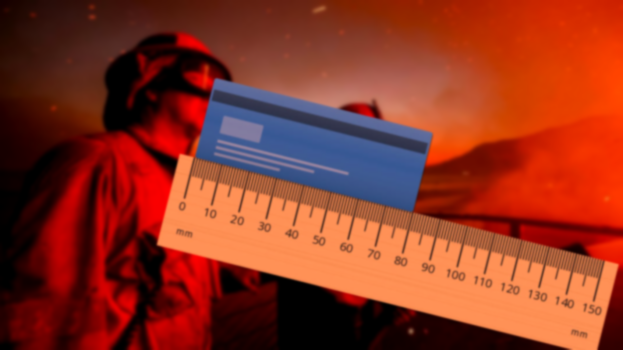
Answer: mm 80
